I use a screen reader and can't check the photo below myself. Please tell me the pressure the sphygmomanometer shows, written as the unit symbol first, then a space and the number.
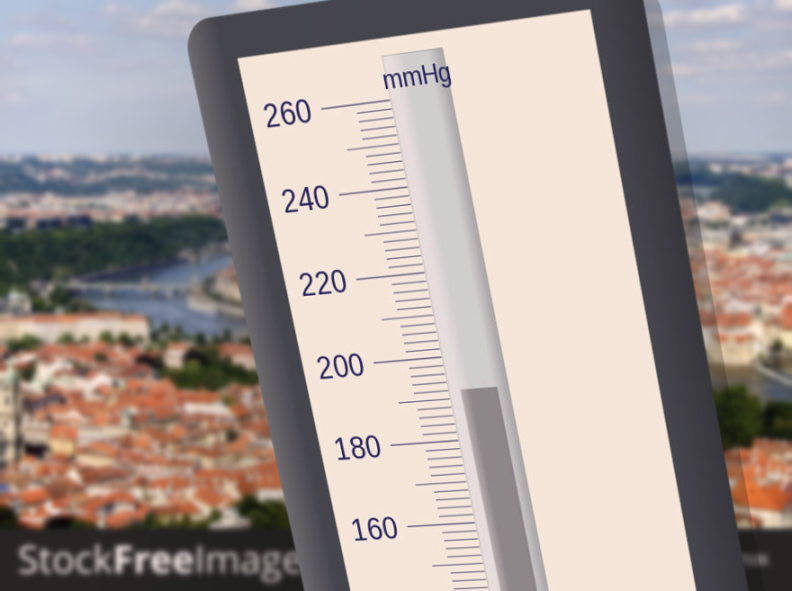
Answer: mmHg 192
